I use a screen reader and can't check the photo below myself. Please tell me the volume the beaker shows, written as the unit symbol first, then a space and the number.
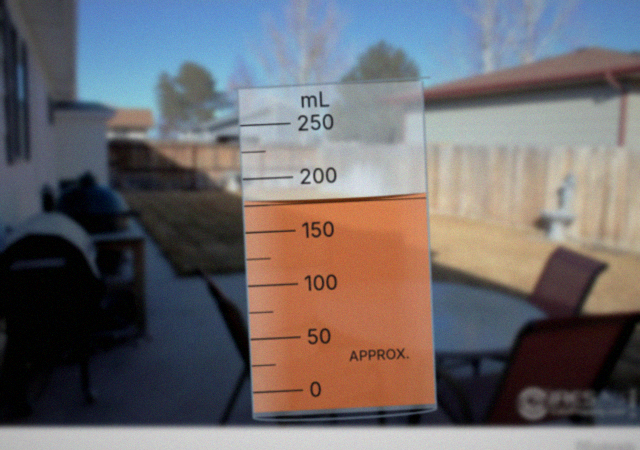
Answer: mL 175
